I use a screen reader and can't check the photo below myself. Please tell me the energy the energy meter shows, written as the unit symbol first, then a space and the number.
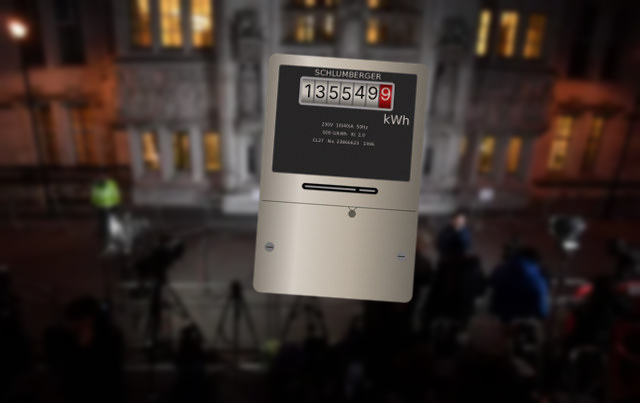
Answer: kWh 135549.9
